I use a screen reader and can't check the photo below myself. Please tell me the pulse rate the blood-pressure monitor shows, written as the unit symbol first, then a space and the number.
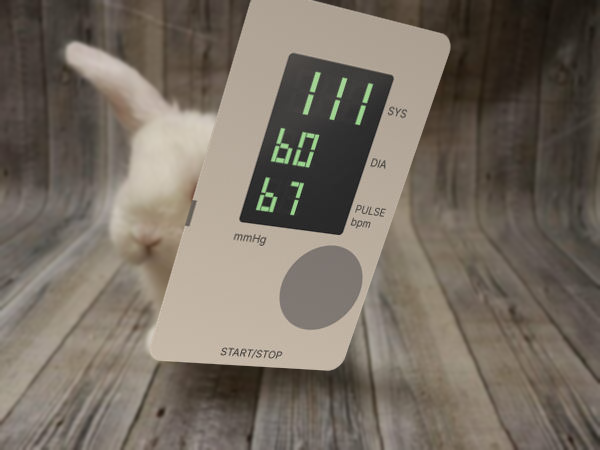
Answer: bpm 67
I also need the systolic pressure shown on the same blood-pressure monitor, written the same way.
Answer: mmHg 111
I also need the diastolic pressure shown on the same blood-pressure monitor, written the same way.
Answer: mmHg 60
